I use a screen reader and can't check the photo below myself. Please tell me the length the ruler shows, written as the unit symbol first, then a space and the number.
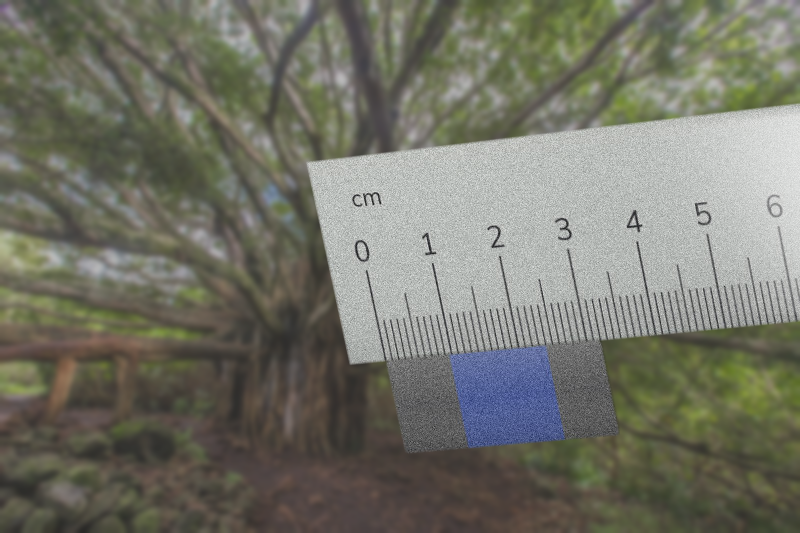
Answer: cm 3.2
